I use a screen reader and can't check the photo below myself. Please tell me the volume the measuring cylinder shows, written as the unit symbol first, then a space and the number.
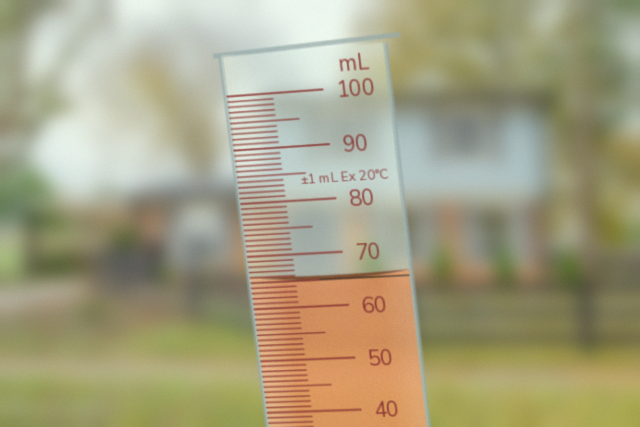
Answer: mL 65
